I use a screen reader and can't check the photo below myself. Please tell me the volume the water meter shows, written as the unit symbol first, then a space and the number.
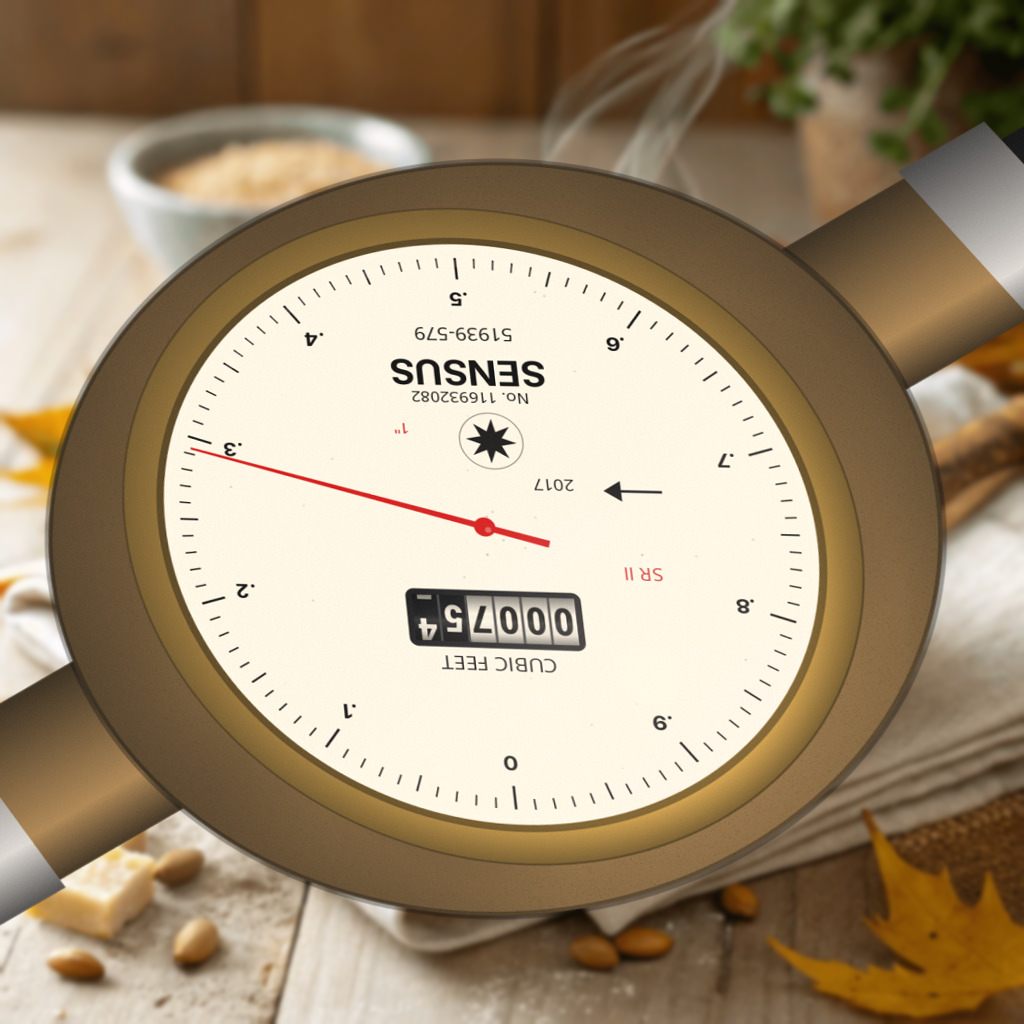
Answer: ft³ 754.29
